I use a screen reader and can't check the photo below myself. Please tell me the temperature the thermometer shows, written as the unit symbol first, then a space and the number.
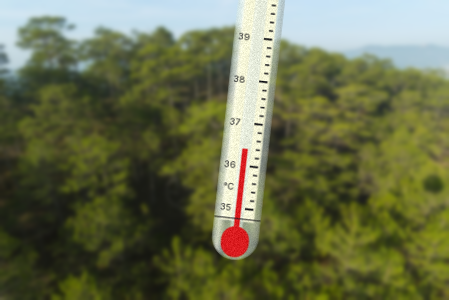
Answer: °C 36.4
